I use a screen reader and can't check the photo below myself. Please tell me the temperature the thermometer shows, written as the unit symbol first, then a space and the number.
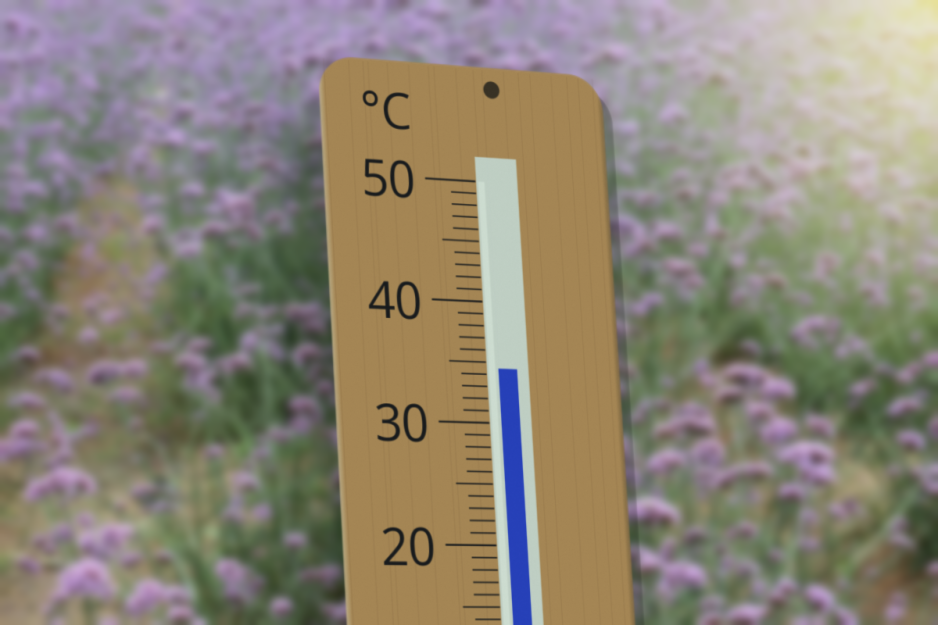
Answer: °C 34.5
